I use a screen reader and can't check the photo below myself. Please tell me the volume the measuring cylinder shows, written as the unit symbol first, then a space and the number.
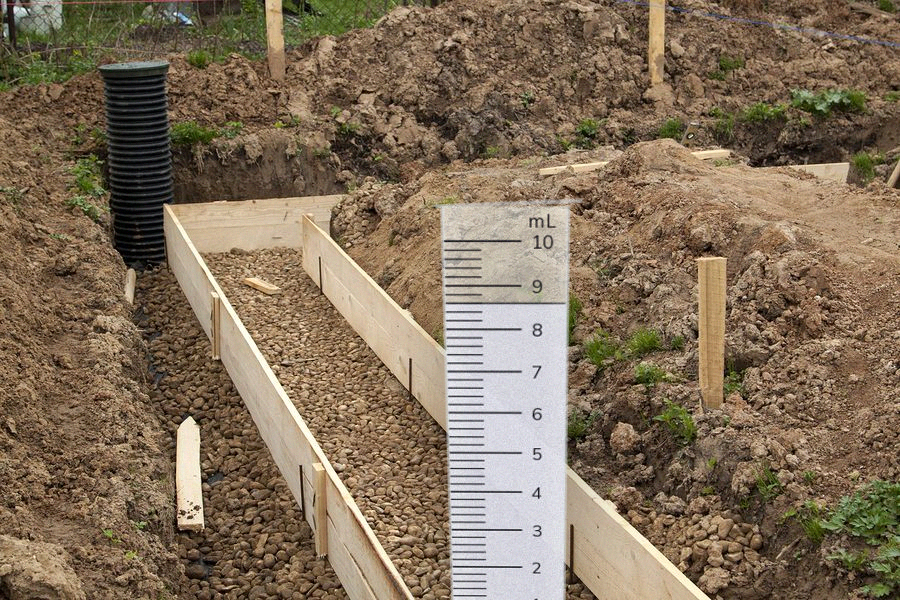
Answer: mL 8.6
